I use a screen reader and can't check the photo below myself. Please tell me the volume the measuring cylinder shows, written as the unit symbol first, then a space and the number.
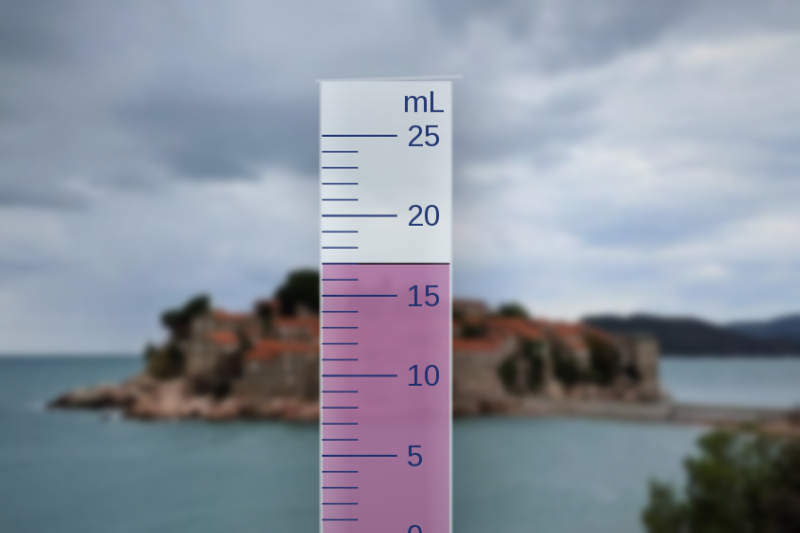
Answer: mL 17
